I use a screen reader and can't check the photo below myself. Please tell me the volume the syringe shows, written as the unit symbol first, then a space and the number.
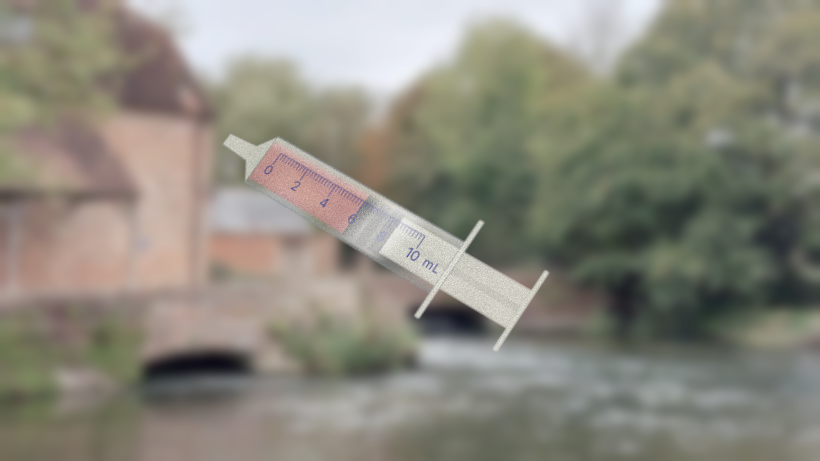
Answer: mL 6
